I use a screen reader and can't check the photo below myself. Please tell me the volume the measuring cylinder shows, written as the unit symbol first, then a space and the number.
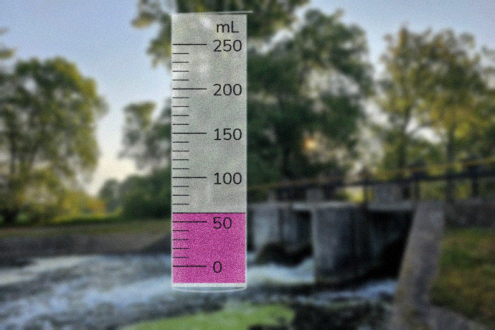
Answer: mL 60
